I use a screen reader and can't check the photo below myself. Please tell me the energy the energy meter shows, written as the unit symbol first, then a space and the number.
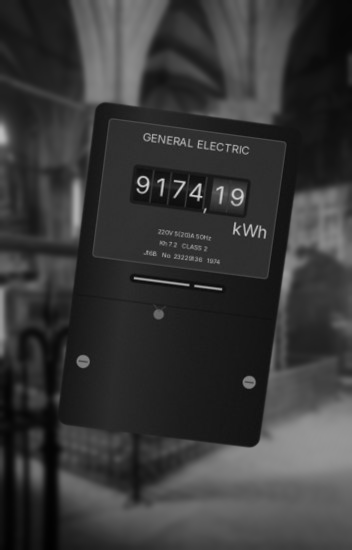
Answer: kWh 9174.19
